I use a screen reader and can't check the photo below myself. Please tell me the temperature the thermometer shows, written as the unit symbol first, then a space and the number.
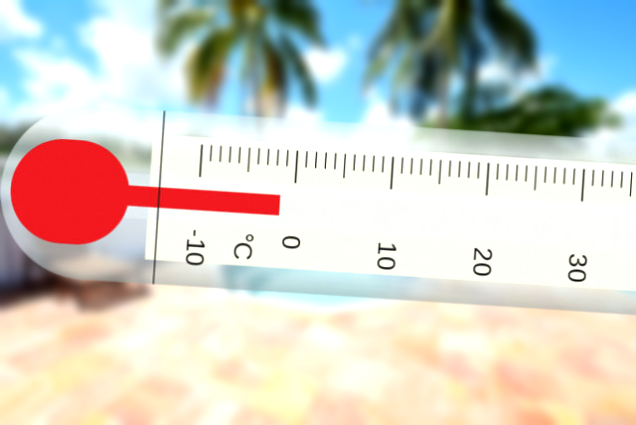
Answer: °C -1.5
